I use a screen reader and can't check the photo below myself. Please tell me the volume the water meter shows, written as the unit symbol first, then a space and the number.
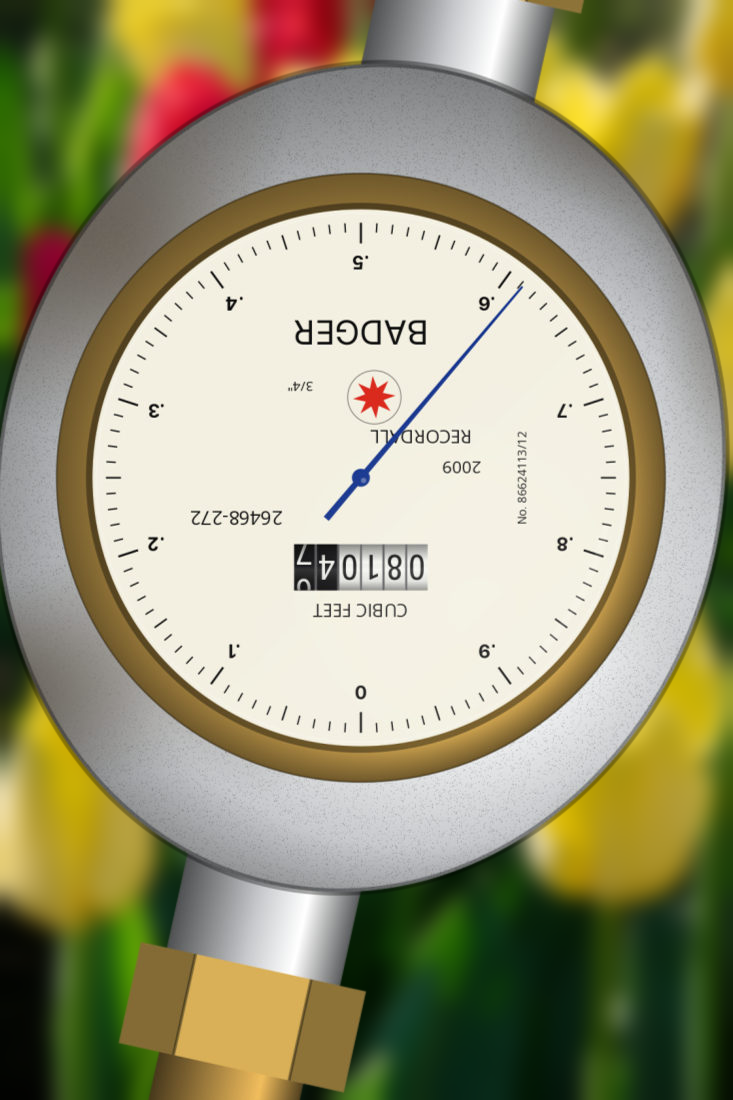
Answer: ft³ 81046.61
